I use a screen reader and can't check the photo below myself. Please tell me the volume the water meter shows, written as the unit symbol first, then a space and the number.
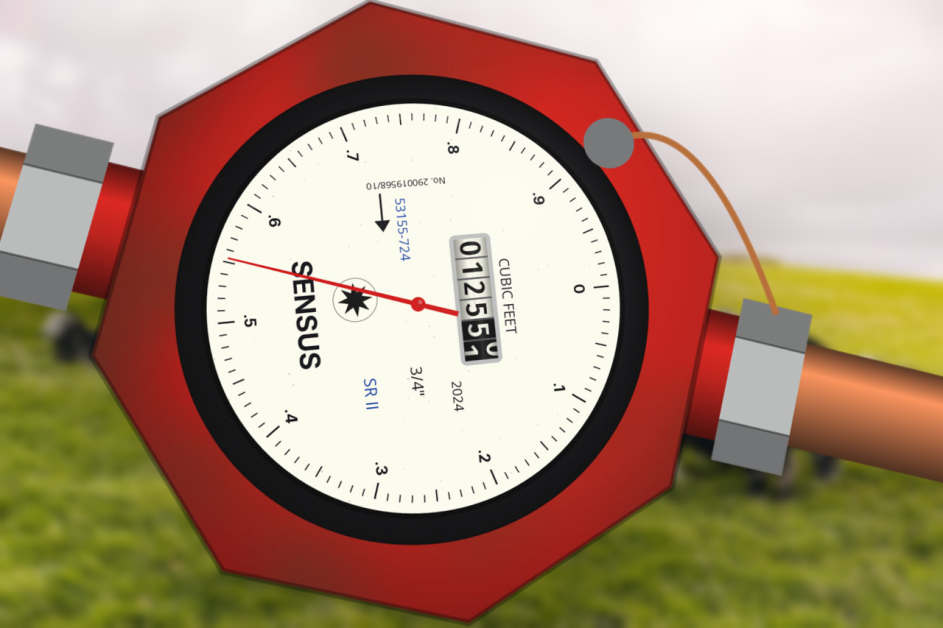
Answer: ft³ 12550.55
